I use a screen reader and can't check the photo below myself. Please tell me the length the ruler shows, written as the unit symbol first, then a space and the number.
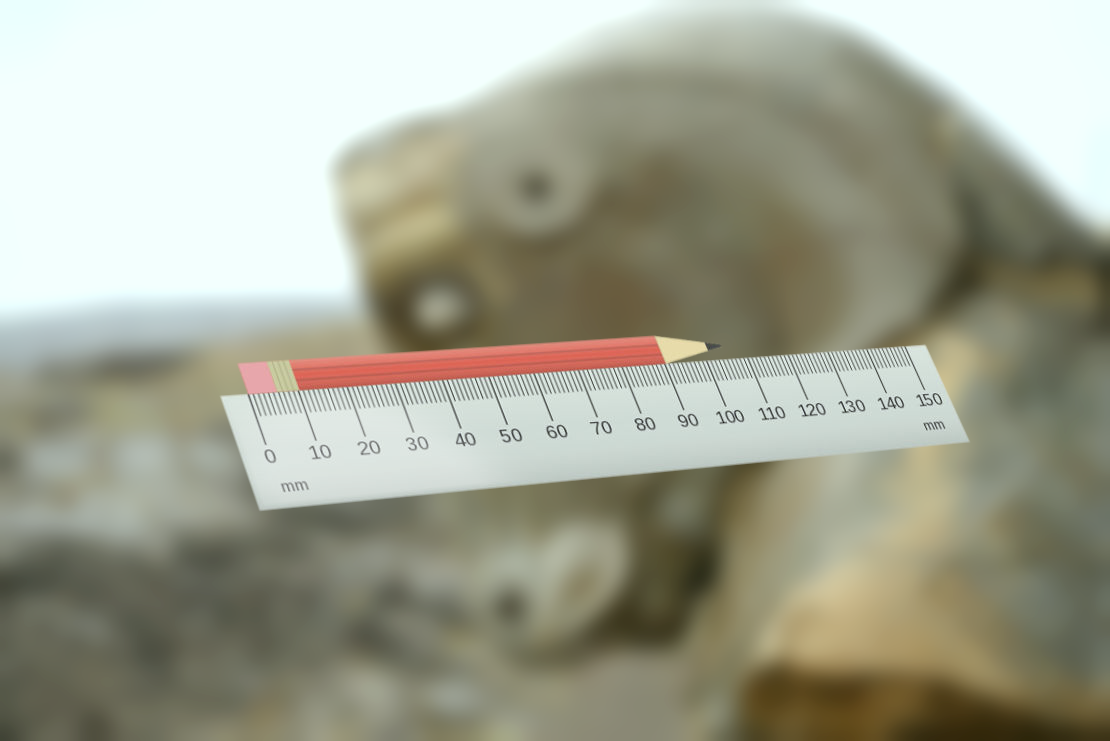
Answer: mm 105
